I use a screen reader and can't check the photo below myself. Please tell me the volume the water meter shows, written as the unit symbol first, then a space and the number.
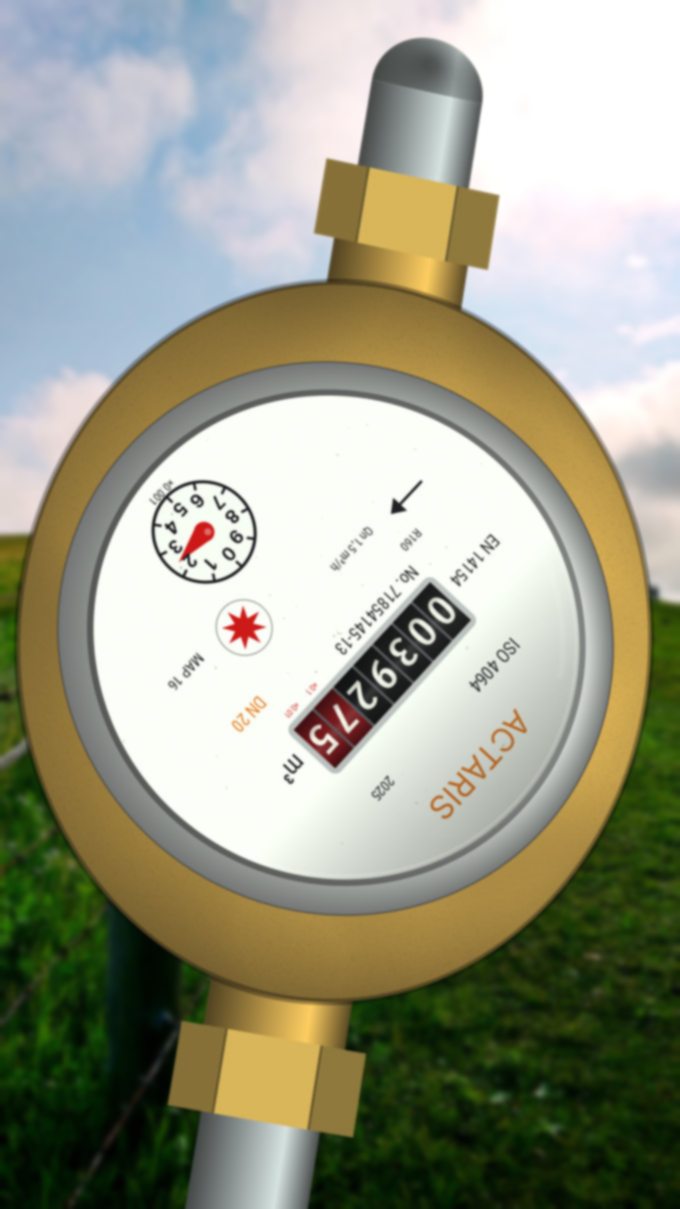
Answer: m³ 392.752
